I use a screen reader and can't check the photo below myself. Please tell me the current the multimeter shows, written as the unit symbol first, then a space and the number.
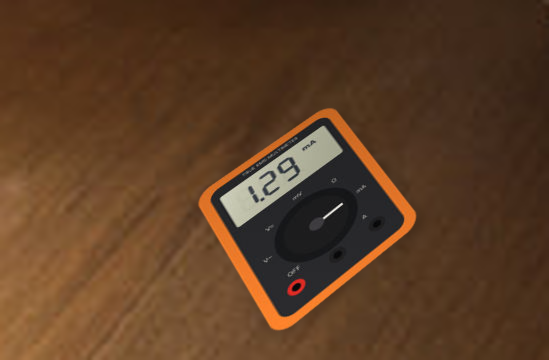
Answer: mA 1.29
